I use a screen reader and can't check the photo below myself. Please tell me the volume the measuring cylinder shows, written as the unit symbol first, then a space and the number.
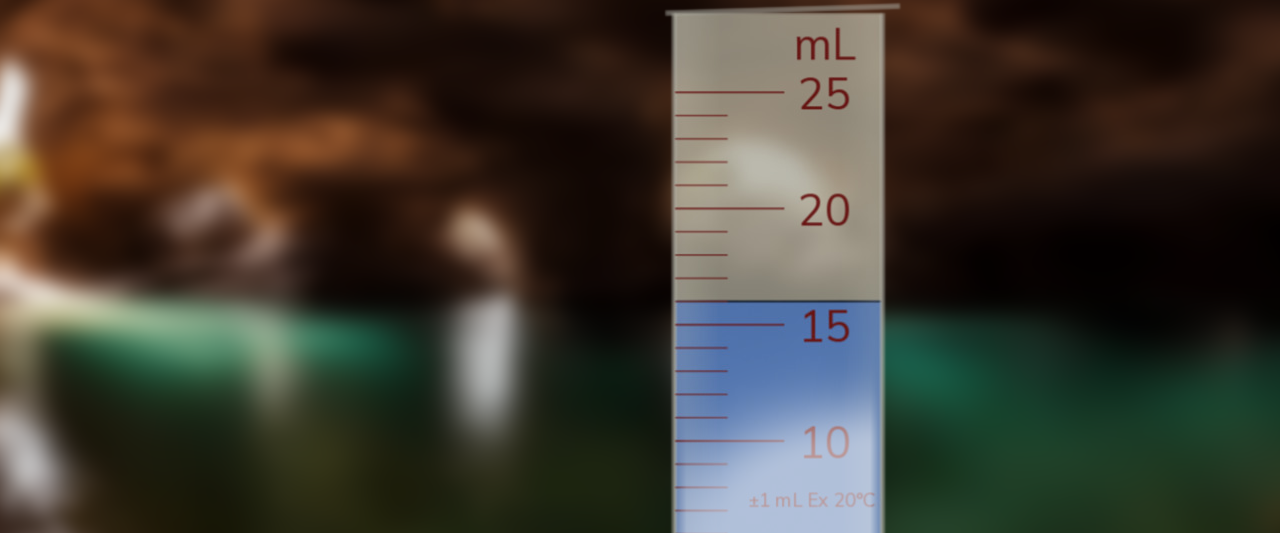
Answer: mL 16
